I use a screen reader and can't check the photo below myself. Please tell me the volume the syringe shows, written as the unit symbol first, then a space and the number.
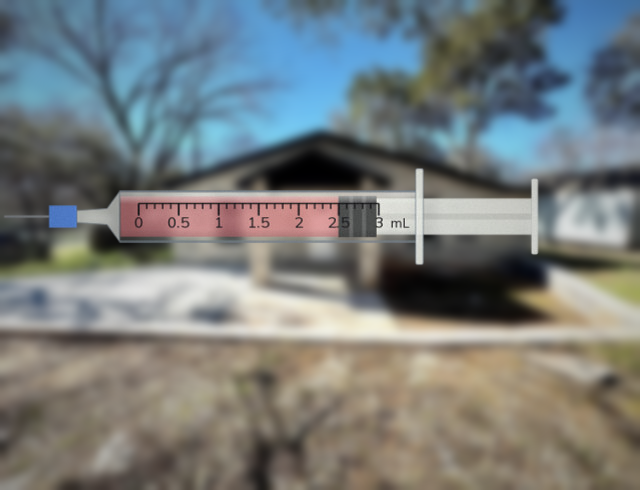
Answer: mL 2.5
